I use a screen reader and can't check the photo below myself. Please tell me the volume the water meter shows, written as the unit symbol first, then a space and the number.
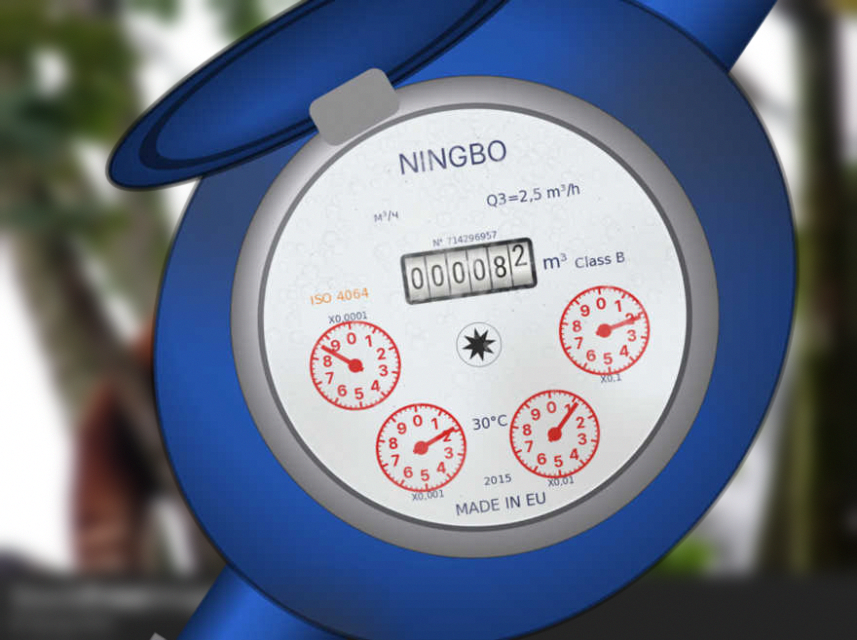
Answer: m³ 82.2118
